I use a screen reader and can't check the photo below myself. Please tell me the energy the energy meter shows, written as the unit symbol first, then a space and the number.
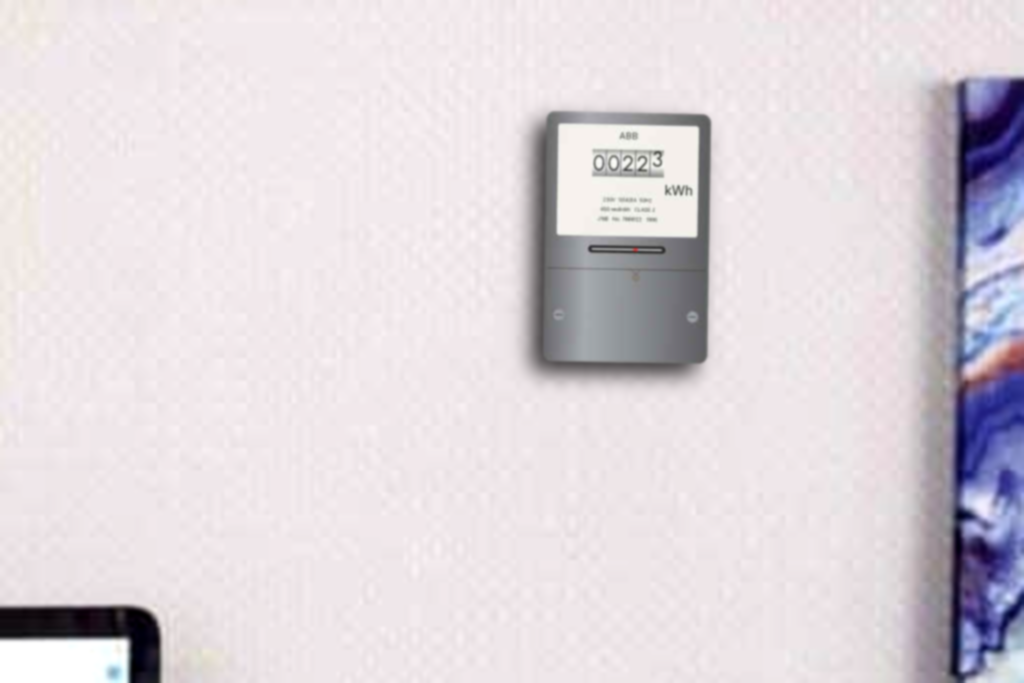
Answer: kWh 223
